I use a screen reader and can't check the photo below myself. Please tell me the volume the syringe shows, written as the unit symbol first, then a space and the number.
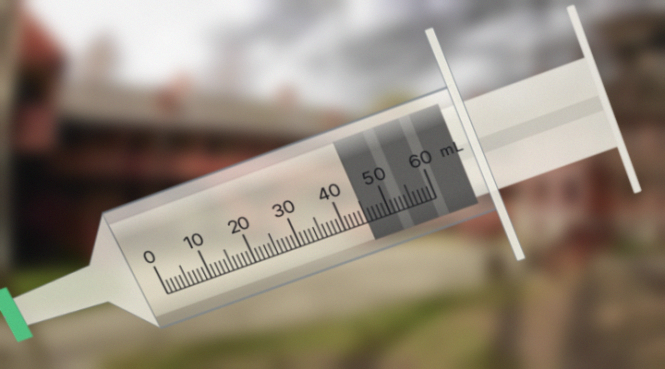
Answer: mL 45
